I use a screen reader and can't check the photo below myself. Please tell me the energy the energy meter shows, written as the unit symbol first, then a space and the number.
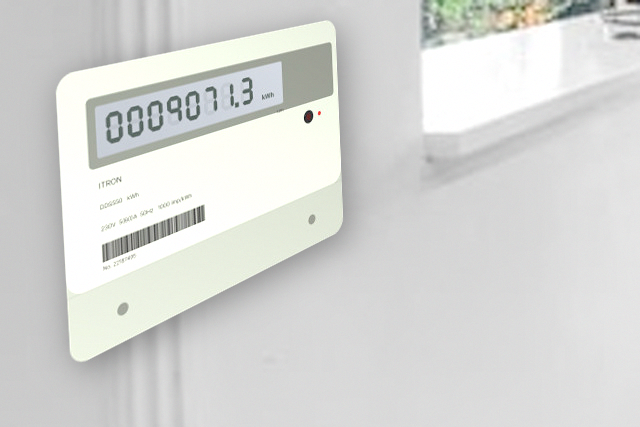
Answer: kWh 9071.3
